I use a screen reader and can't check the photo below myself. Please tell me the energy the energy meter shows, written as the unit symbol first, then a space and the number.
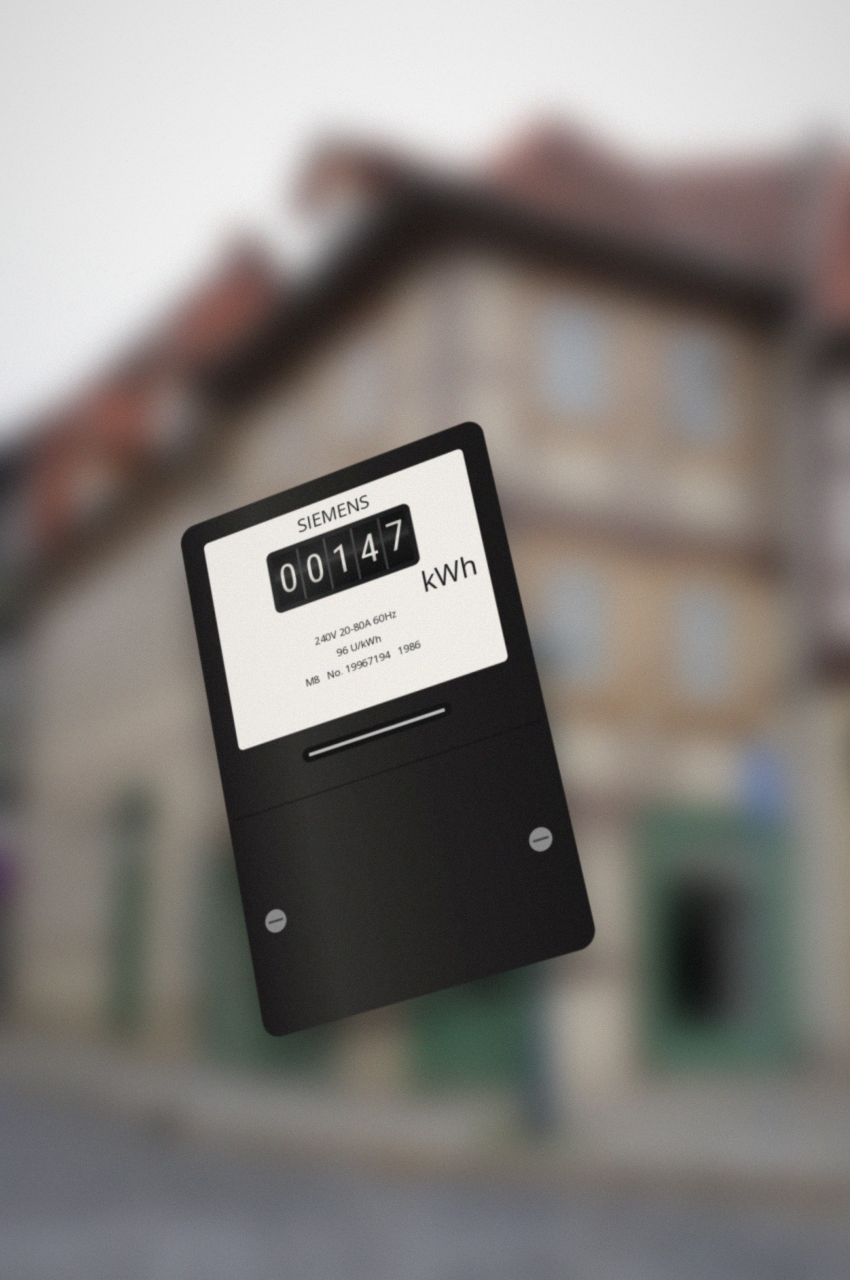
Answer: kWh 147
